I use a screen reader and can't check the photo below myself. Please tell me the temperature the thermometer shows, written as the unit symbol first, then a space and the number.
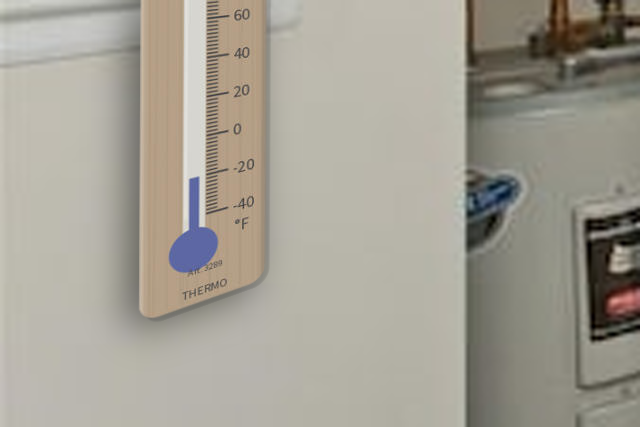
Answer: °F -20
